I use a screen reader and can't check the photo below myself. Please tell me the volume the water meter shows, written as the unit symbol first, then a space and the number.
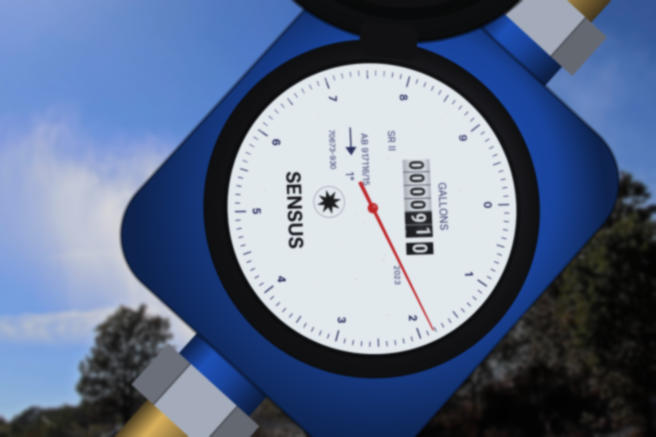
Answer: gal 911.8
